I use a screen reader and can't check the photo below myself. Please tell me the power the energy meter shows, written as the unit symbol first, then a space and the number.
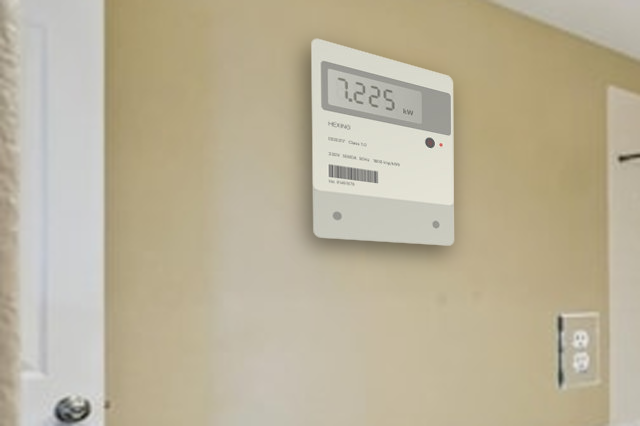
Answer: kW 7.225
